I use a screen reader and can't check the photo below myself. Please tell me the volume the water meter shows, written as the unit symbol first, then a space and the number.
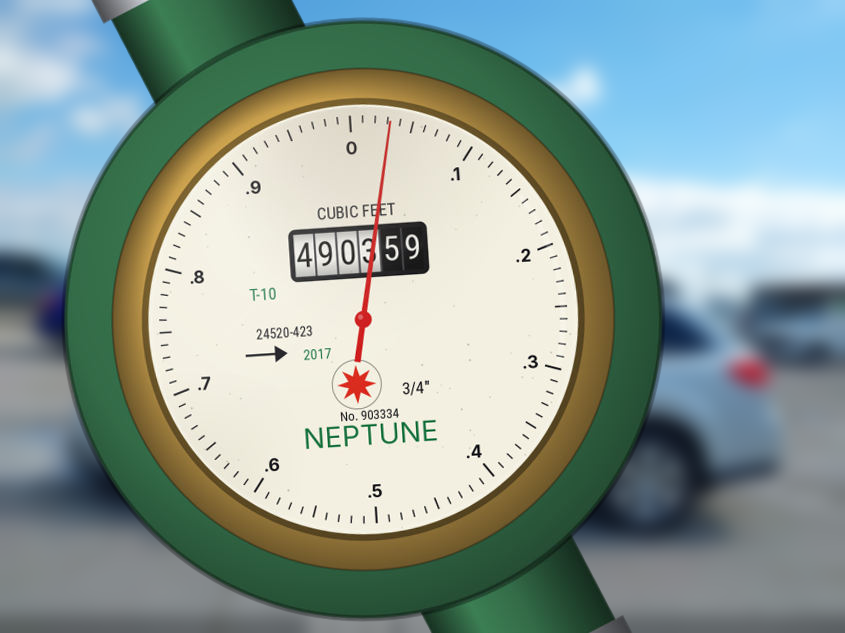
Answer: ft³ 490359.03
